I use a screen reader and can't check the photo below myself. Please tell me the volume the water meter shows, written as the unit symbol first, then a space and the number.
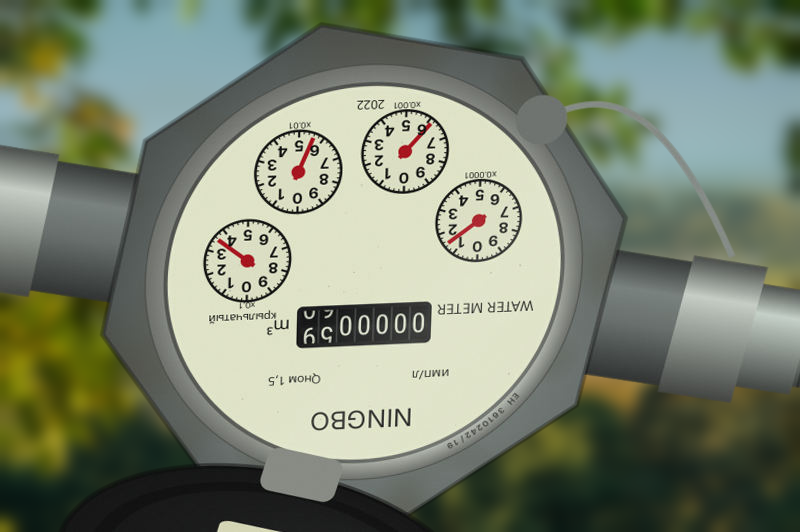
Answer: m³ 59.3561
